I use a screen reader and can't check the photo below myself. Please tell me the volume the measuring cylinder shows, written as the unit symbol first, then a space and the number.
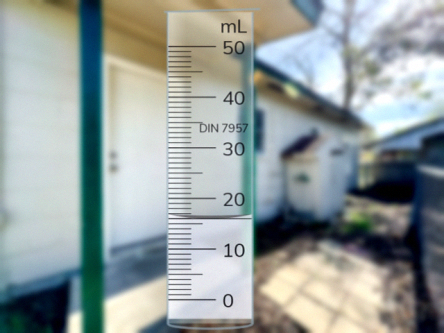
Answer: mL 16
